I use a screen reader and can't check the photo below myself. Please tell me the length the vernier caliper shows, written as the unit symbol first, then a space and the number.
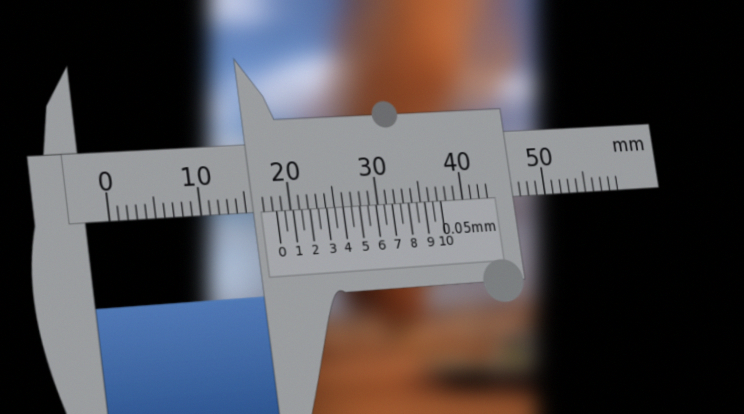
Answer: mm 18.4
